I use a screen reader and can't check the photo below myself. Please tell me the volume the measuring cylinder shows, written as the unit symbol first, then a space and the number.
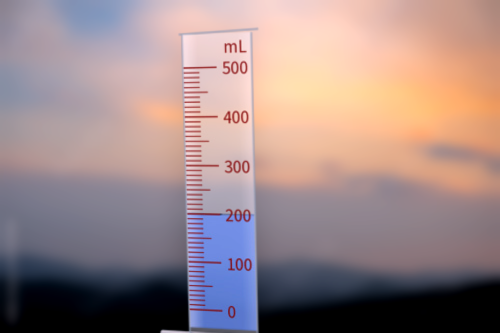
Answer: mL 200
